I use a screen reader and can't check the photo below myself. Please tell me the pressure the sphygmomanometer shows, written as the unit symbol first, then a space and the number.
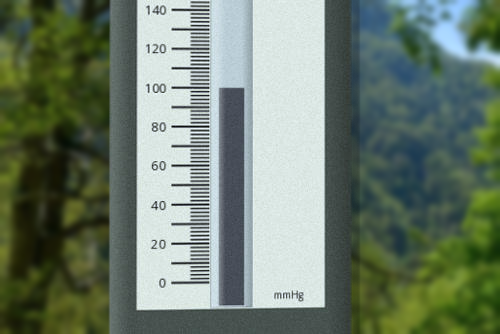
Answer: mmHg 100
